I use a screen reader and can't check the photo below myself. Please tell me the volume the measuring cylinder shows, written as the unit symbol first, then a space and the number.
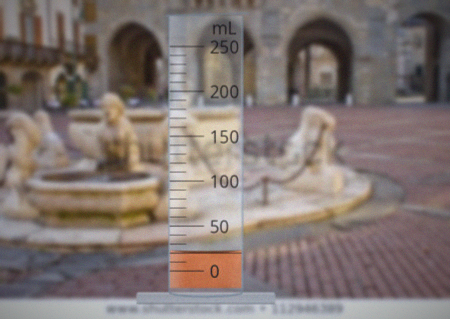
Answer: mL 20
